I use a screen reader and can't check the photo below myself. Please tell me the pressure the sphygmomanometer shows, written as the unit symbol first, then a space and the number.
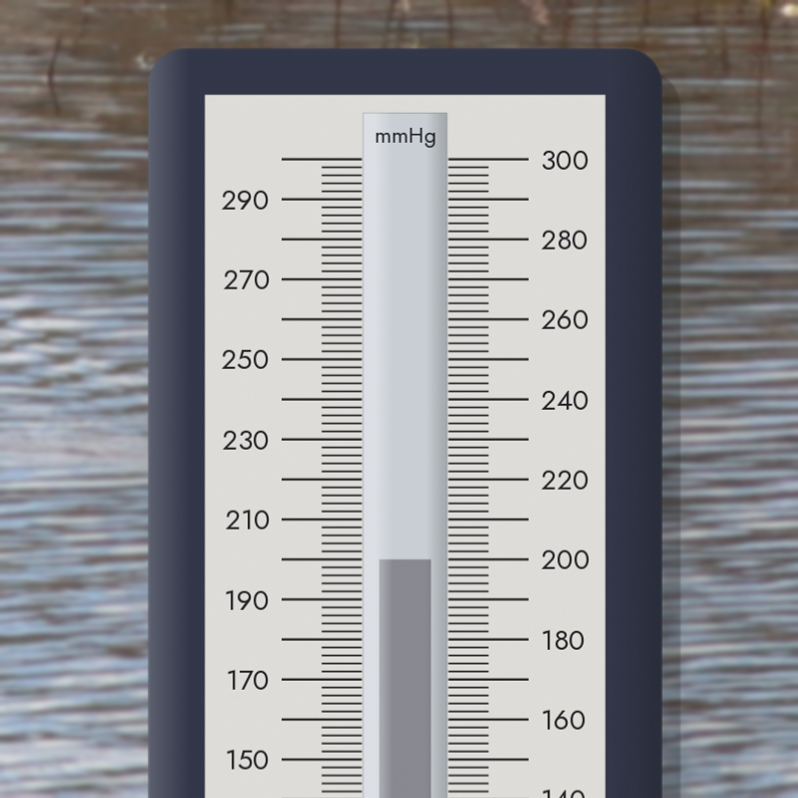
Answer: mmHg 200
